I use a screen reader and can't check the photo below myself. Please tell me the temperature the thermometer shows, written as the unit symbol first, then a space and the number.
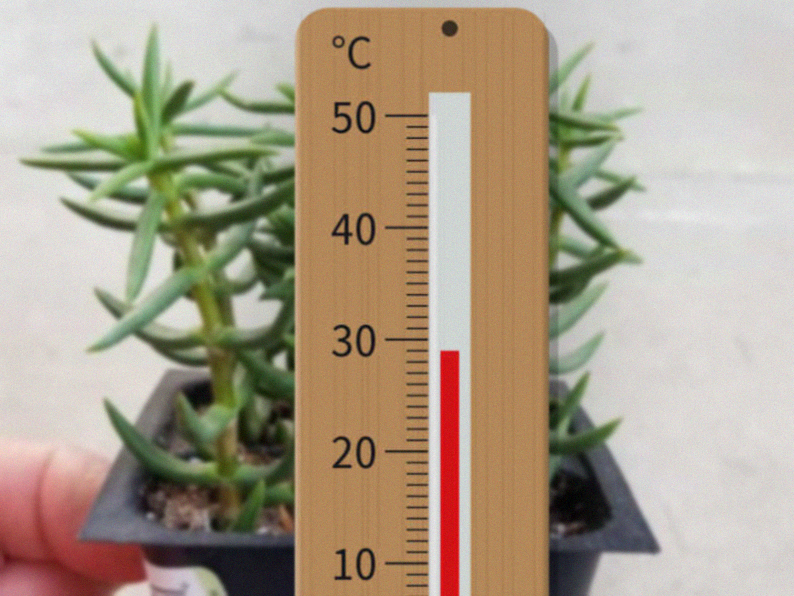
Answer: °C 29
